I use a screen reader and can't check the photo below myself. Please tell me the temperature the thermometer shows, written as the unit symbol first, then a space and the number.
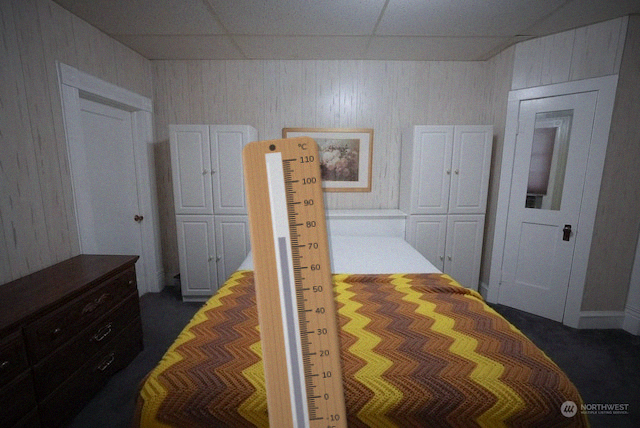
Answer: °C 75
